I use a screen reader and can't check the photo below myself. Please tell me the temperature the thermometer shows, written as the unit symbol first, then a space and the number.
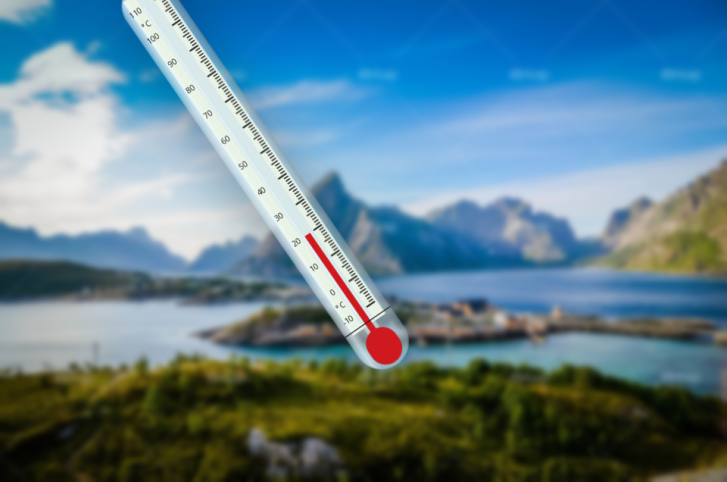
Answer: °C 20
